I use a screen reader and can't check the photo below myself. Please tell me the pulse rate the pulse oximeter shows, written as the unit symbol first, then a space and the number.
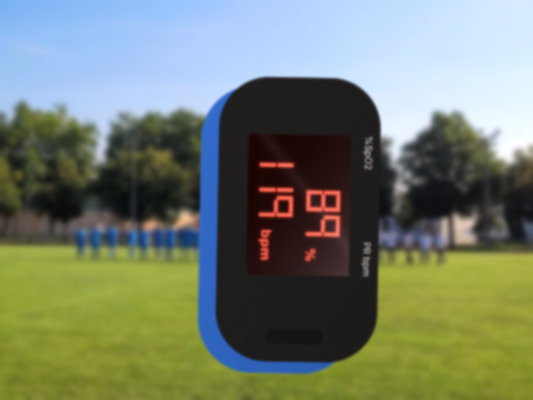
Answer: bpm 119
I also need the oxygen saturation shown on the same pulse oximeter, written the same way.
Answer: % 89
